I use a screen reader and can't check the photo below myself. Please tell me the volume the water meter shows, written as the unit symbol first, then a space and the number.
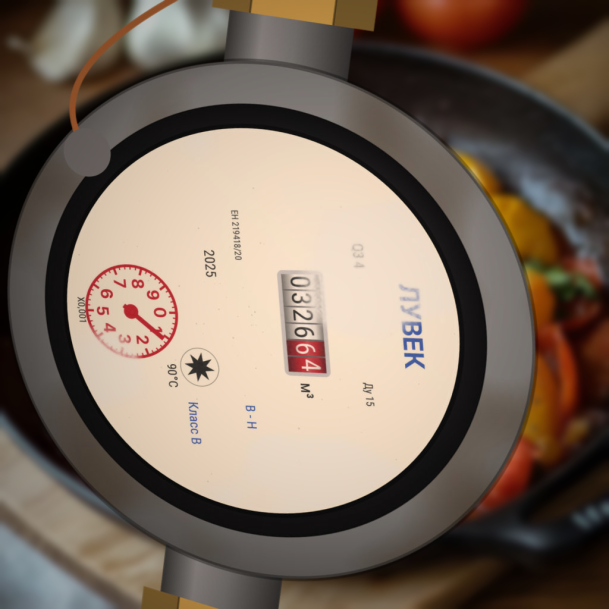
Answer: m³ 326.641
